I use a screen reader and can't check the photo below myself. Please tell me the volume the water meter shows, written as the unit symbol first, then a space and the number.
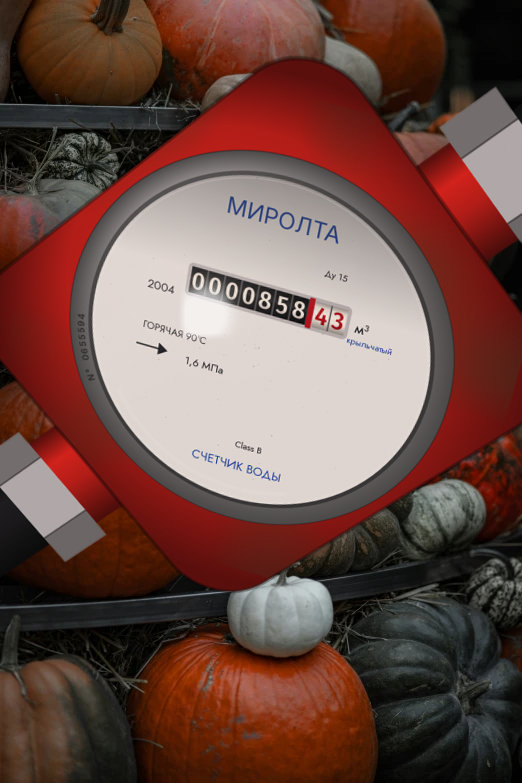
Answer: m³ 858.43
